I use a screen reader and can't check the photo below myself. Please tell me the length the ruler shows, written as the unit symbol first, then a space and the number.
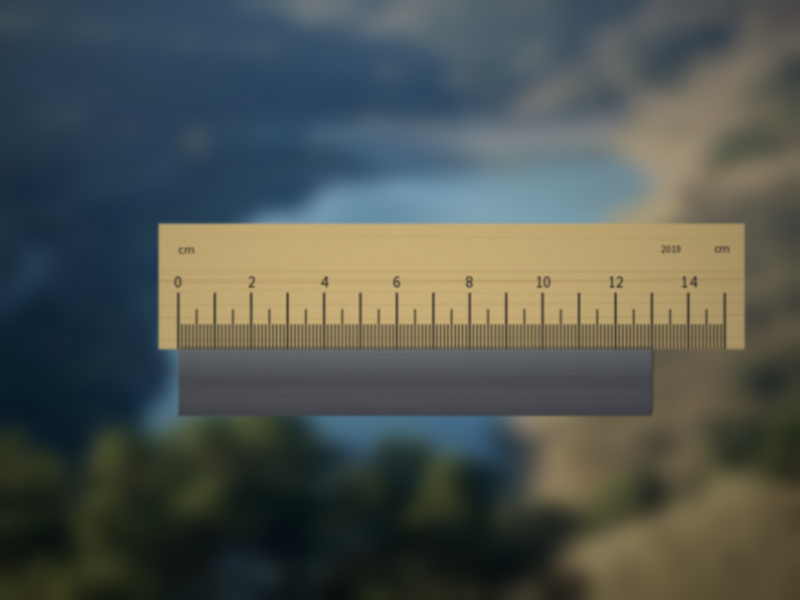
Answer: cm 13
